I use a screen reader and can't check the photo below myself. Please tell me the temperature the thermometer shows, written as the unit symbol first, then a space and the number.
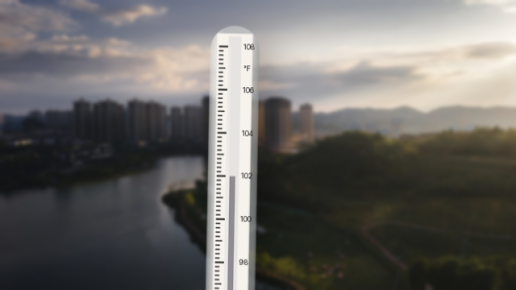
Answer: °F 102
